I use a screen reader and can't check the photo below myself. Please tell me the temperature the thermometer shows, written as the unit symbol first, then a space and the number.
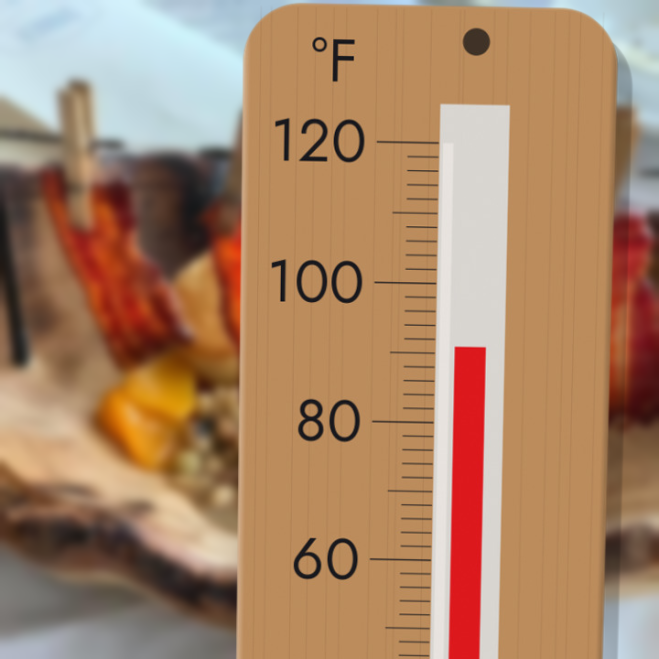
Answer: °F 91
